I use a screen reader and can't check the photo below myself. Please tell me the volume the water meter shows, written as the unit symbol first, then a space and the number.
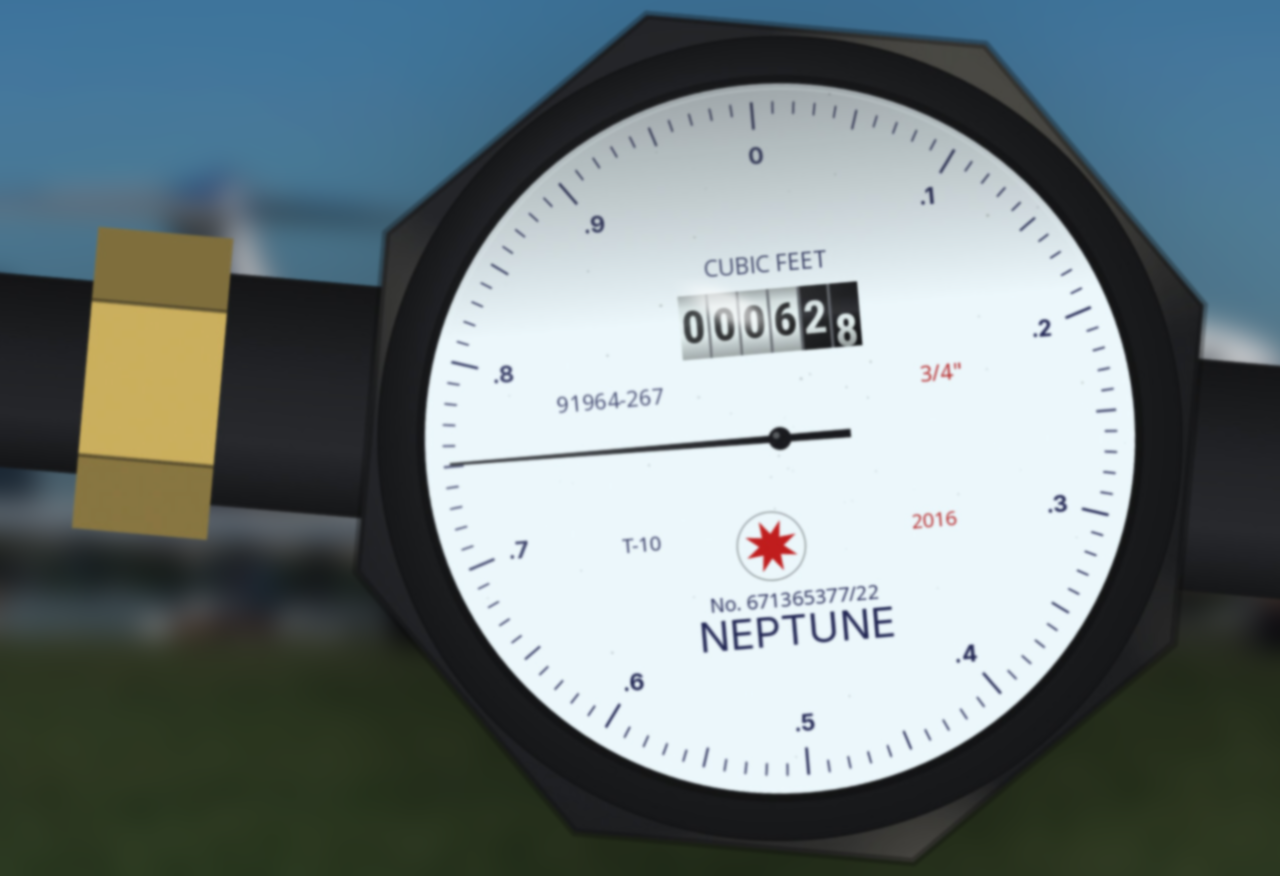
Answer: ft³ 627.75
